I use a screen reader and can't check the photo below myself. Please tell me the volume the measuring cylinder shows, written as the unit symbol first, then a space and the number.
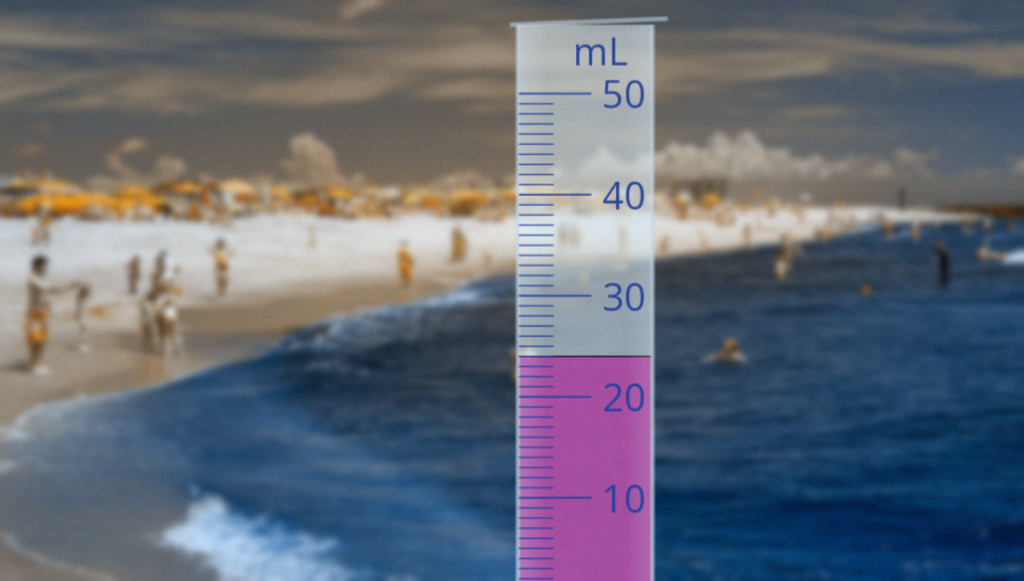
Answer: mL 24
